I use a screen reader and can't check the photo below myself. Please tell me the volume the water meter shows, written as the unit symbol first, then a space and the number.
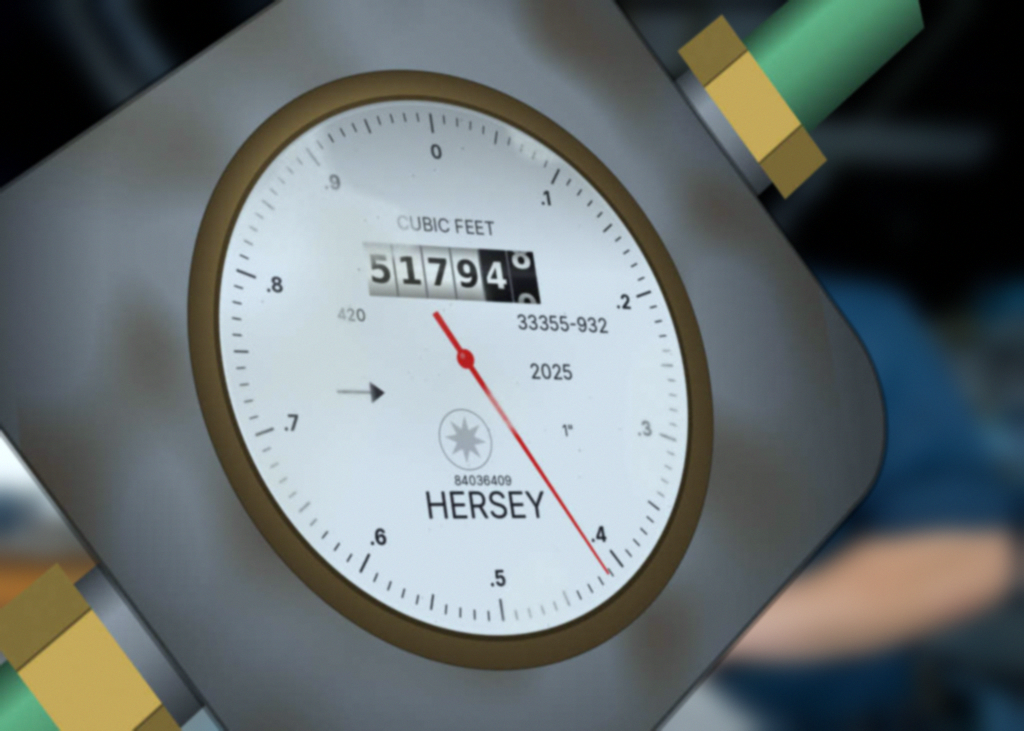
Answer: ft³ 517948.41
